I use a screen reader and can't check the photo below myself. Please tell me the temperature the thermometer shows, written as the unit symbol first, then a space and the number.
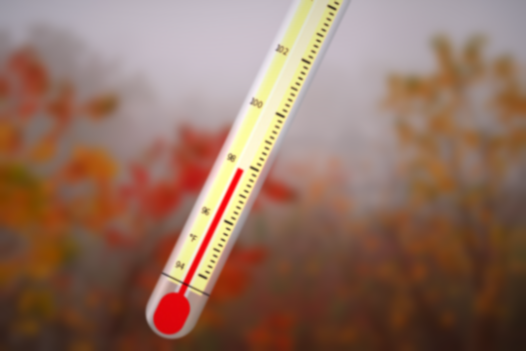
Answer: °F 97.8
